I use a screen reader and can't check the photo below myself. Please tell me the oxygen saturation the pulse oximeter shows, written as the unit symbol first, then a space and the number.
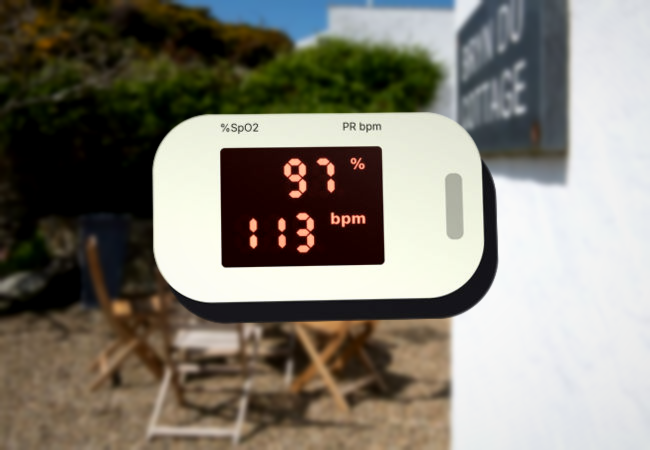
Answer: % 97
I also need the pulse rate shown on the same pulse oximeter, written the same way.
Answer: bpm 113
